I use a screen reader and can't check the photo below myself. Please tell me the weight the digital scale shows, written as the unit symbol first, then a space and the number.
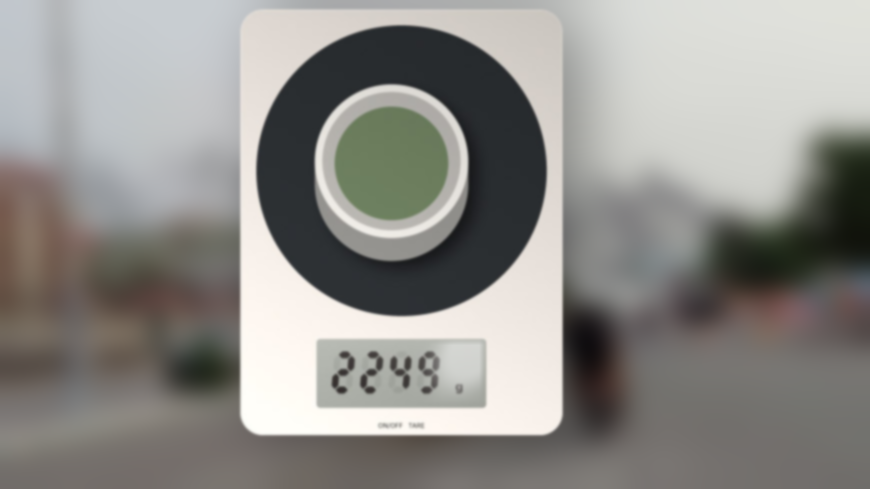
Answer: g 2249
